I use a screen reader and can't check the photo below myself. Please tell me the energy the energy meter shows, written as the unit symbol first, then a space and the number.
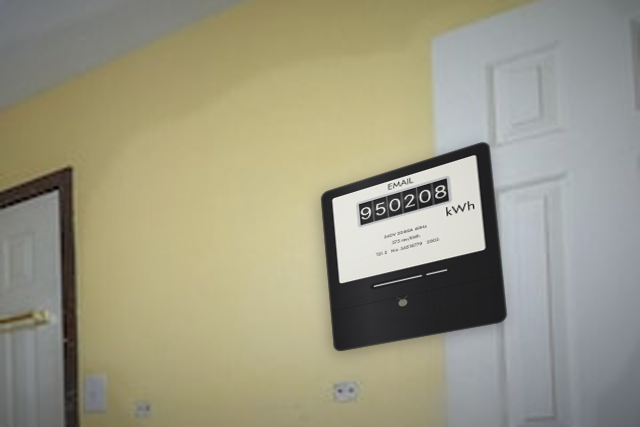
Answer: kWh 950208
